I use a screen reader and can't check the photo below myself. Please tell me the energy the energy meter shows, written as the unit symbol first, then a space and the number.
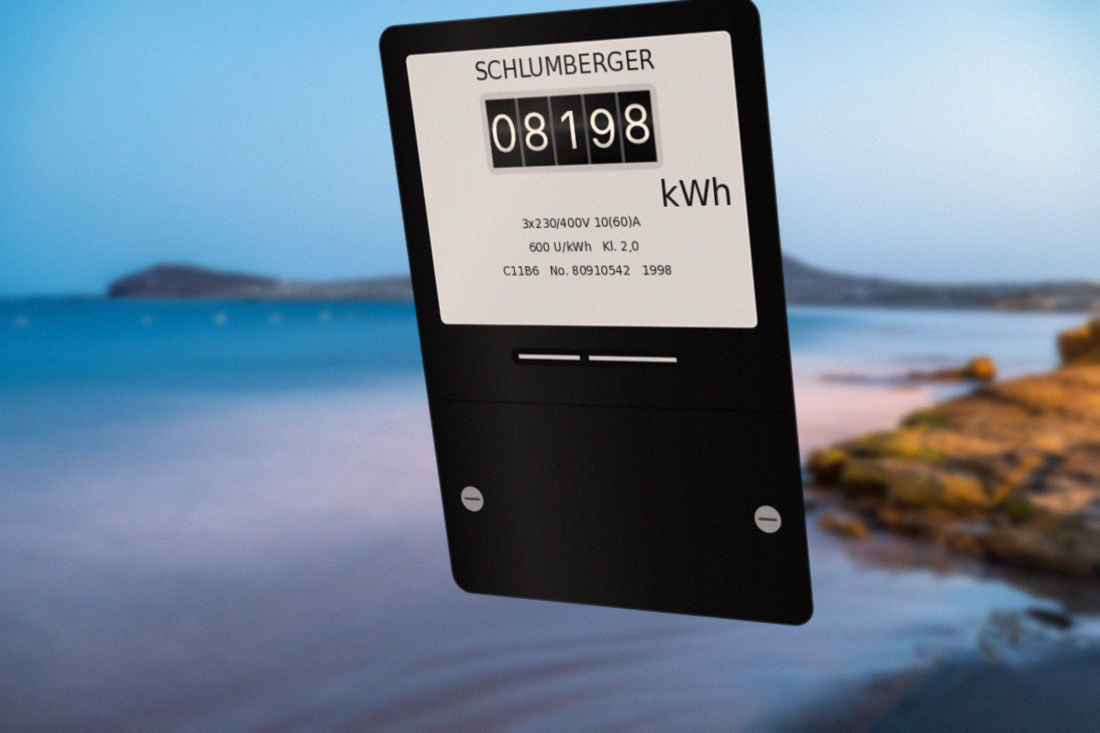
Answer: kWh 8198
